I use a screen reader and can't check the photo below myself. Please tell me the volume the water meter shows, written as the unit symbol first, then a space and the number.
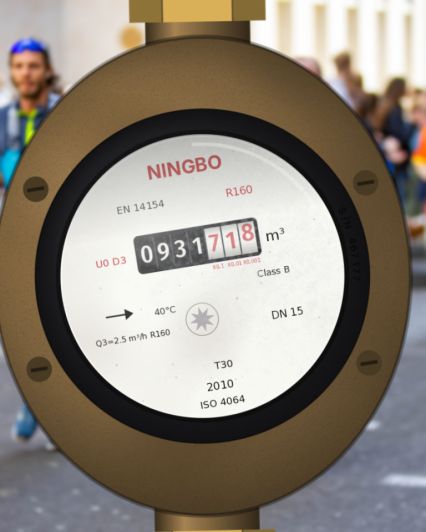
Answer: m³ 931.718
